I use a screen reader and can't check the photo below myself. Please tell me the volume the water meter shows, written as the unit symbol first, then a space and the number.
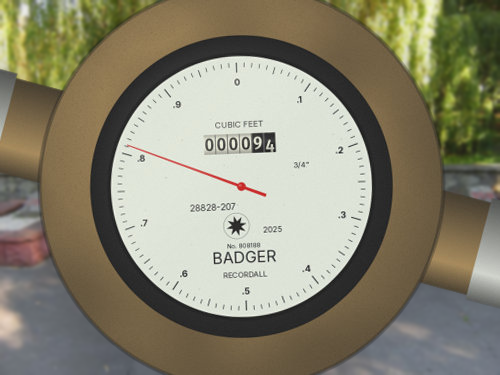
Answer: ft³ 93.81
